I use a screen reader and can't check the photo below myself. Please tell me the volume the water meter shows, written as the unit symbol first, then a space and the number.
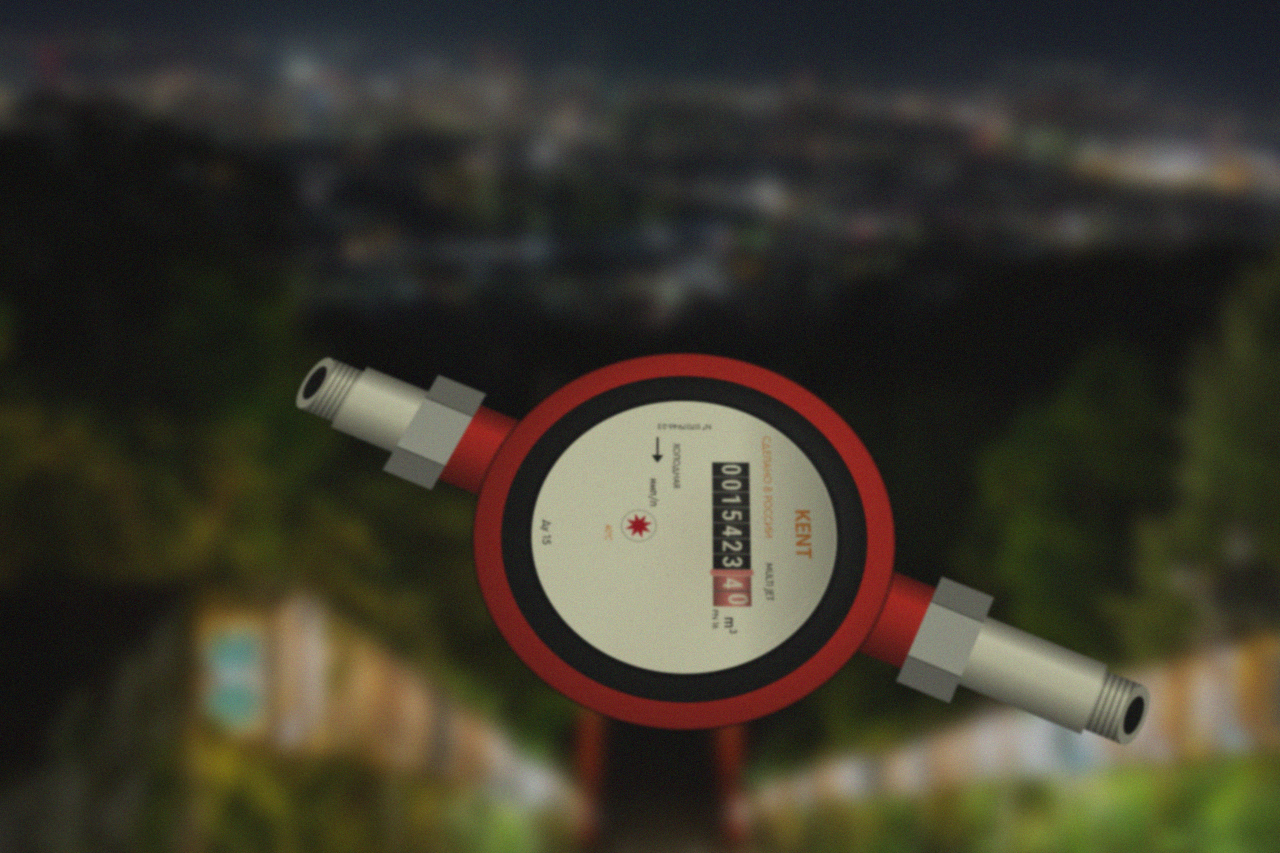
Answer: m³ 15423.40
